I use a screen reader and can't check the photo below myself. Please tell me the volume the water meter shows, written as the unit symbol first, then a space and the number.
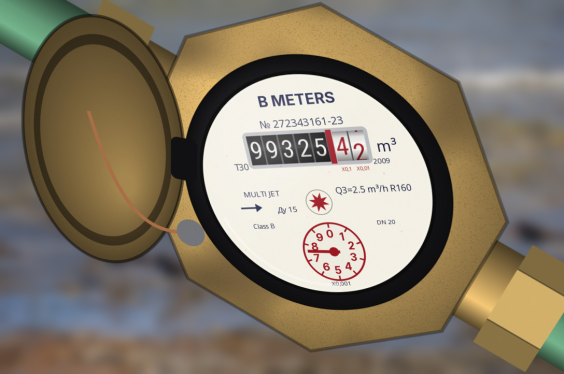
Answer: m³ 99325.417
